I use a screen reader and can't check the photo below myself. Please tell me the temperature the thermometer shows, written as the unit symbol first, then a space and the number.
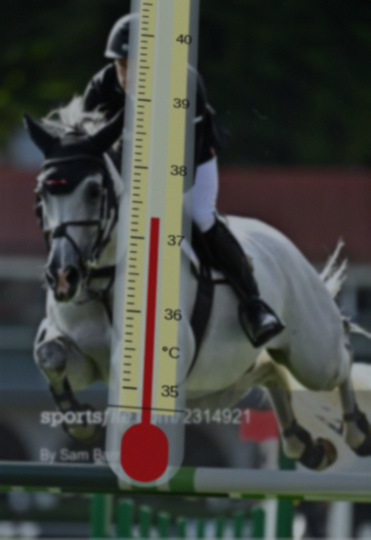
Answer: °C 37.3
